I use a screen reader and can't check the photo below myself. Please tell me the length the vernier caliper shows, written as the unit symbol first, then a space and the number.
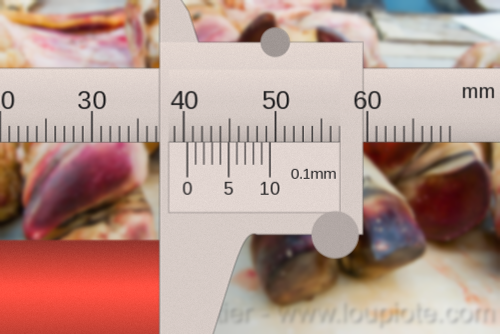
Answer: mm 40.4
